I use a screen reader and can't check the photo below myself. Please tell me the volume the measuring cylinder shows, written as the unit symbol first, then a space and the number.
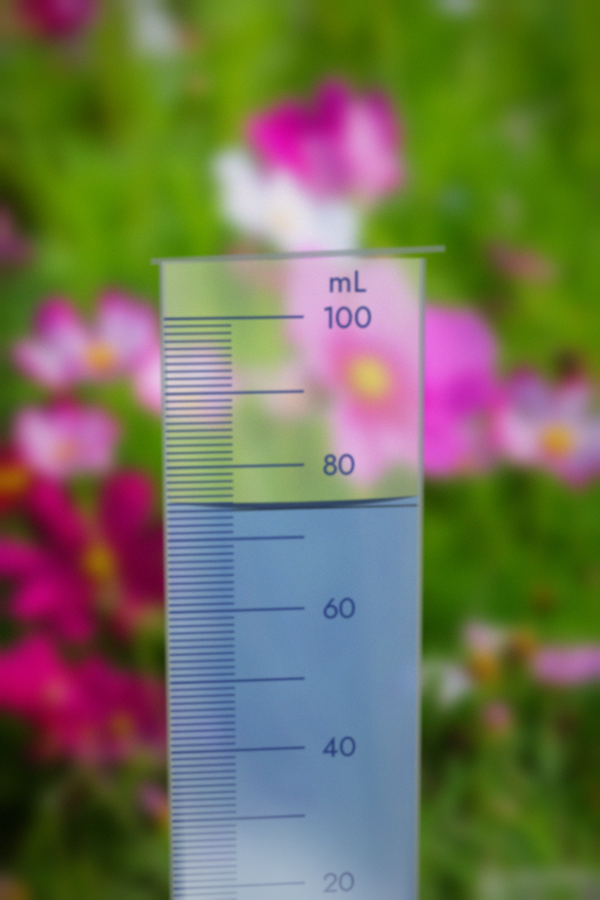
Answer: mL 74
